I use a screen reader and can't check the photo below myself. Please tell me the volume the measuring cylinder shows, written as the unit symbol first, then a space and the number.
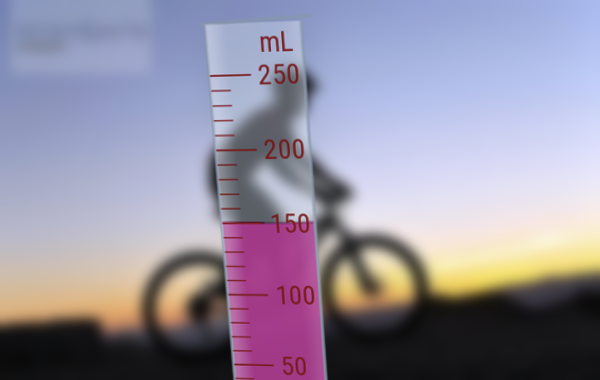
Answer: mL 150
